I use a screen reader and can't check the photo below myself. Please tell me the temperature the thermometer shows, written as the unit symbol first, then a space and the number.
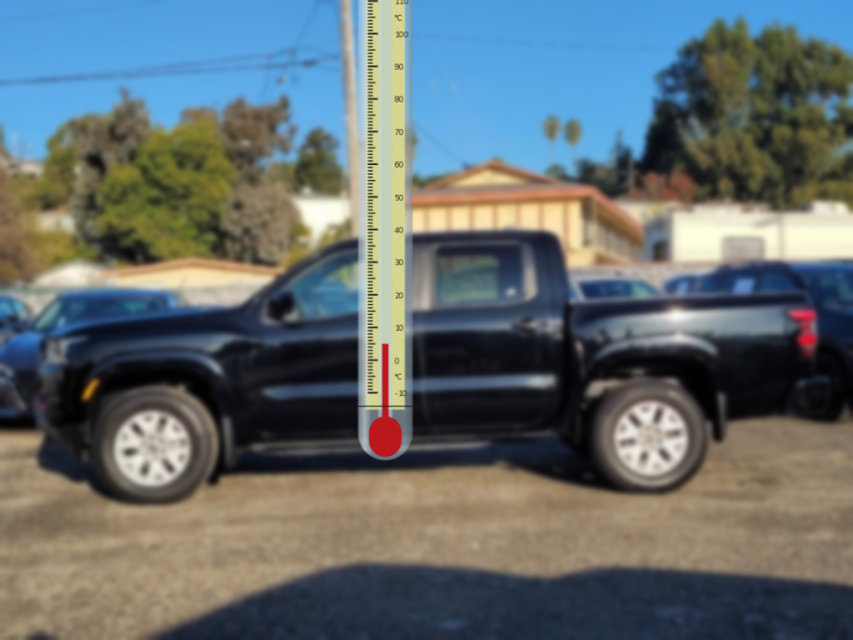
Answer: °C 5
